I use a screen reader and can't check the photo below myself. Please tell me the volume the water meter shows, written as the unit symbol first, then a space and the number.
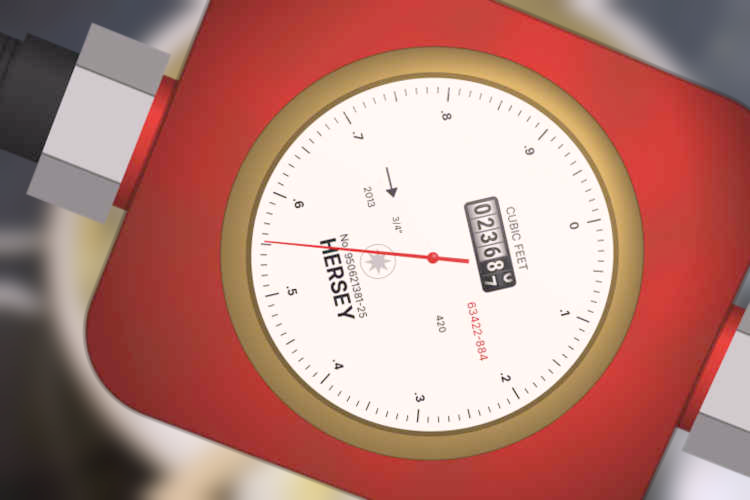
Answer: ft³ 23686.55
